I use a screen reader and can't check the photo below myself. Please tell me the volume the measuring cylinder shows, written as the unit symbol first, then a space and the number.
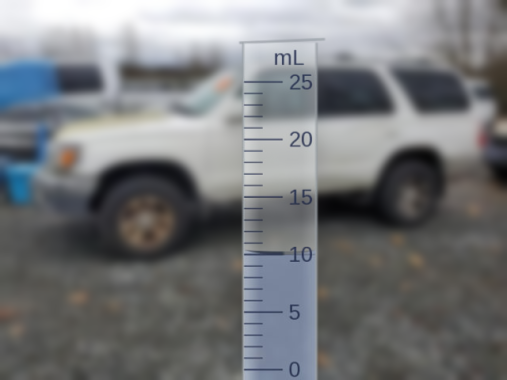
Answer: mL 10
